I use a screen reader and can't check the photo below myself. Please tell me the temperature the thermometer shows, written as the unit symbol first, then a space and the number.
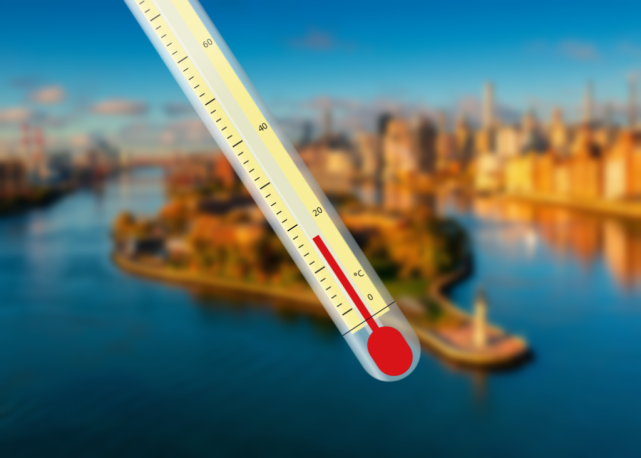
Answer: °C 16
